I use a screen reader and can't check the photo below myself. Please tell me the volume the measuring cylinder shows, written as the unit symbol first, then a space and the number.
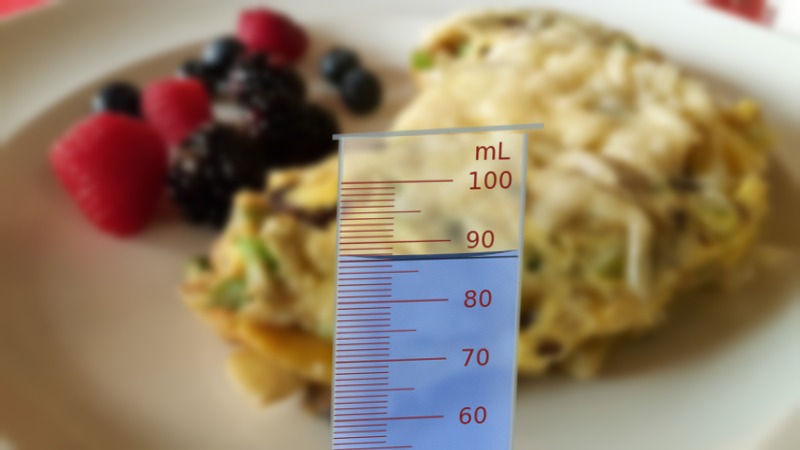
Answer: mL 87
